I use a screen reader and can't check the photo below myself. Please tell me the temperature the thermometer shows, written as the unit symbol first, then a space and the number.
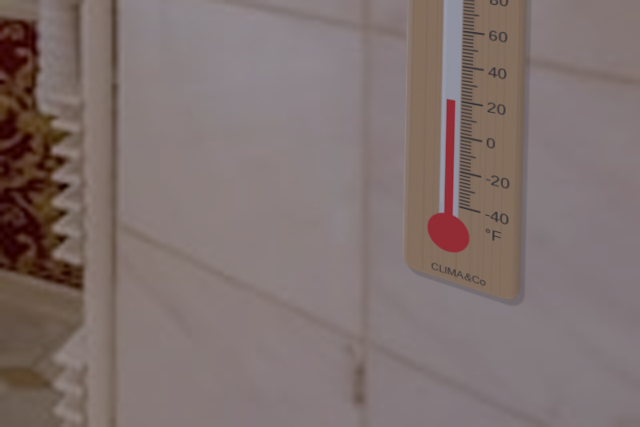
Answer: °F 20
